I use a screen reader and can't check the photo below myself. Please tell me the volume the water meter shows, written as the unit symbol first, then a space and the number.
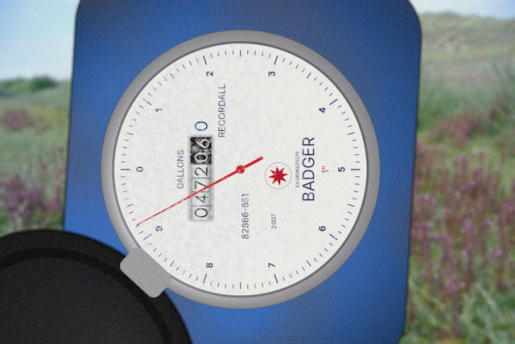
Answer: gal 472059.2
